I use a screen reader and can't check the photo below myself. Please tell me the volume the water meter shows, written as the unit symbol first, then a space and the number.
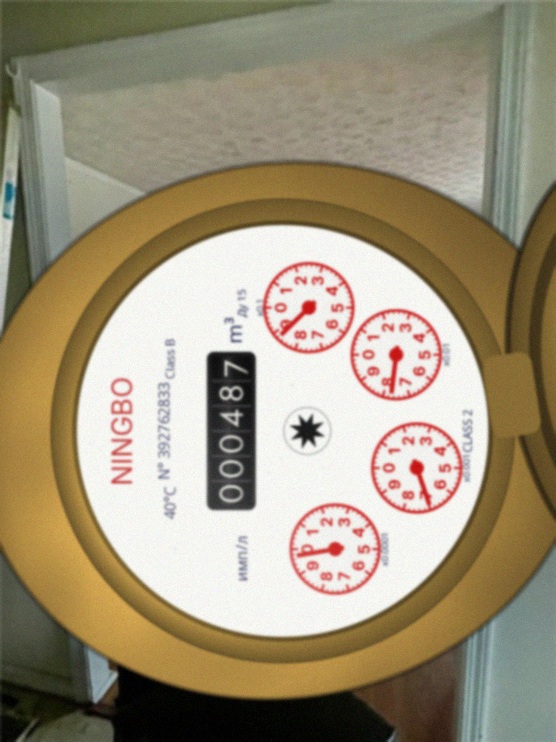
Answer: m³ 486.8769
